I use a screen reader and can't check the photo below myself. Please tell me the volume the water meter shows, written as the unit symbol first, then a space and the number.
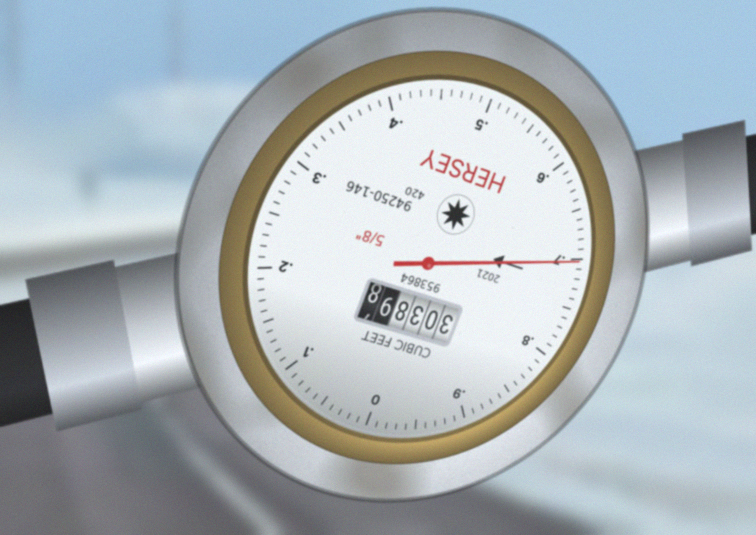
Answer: ft³ 303897.70
